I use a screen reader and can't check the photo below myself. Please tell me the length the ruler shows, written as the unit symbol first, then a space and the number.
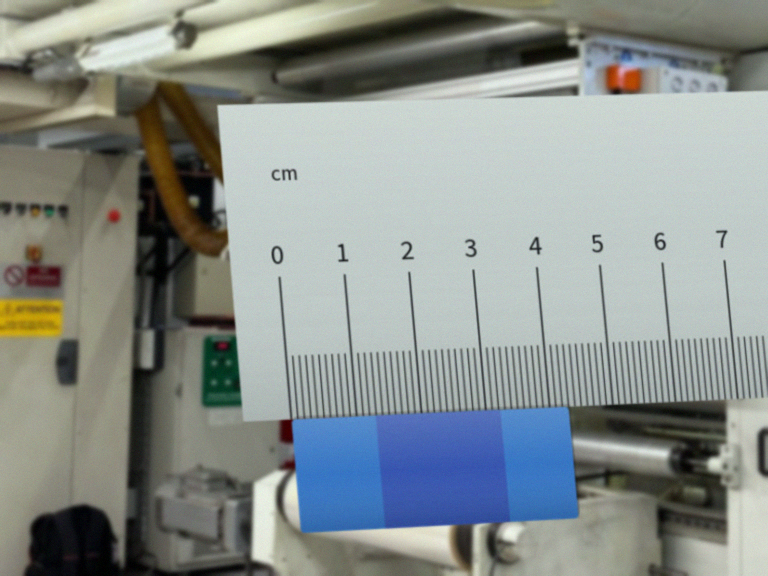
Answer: cm 4.3
